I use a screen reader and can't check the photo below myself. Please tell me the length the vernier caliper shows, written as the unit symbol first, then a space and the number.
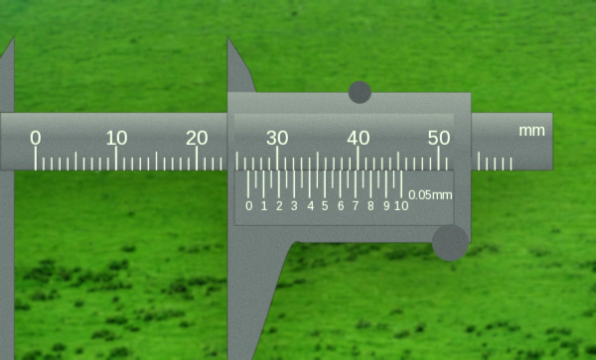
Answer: mm 26.4
